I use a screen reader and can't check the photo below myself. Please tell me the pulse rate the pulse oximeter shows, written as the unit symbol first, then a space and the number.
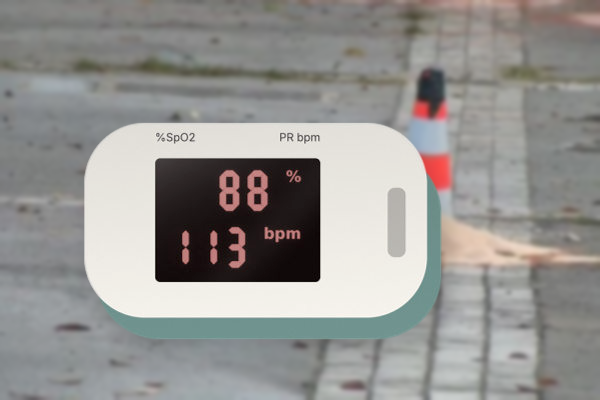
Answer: bpm 113
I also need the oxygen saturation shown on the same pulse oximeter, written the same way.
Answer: % 88
